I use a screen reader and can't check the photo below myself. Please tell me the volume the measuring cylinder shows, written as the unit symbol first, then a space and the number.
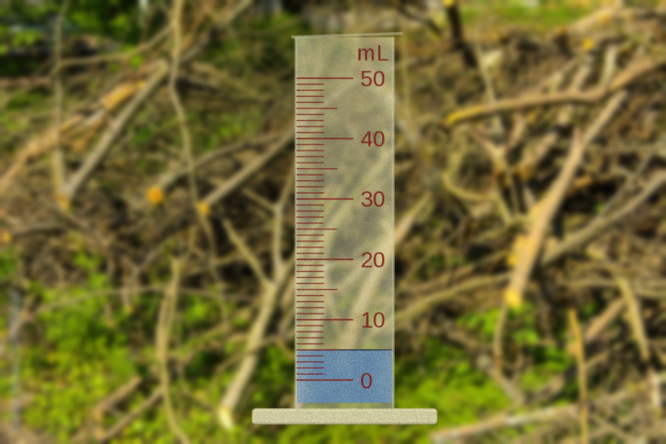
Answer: mL 5
